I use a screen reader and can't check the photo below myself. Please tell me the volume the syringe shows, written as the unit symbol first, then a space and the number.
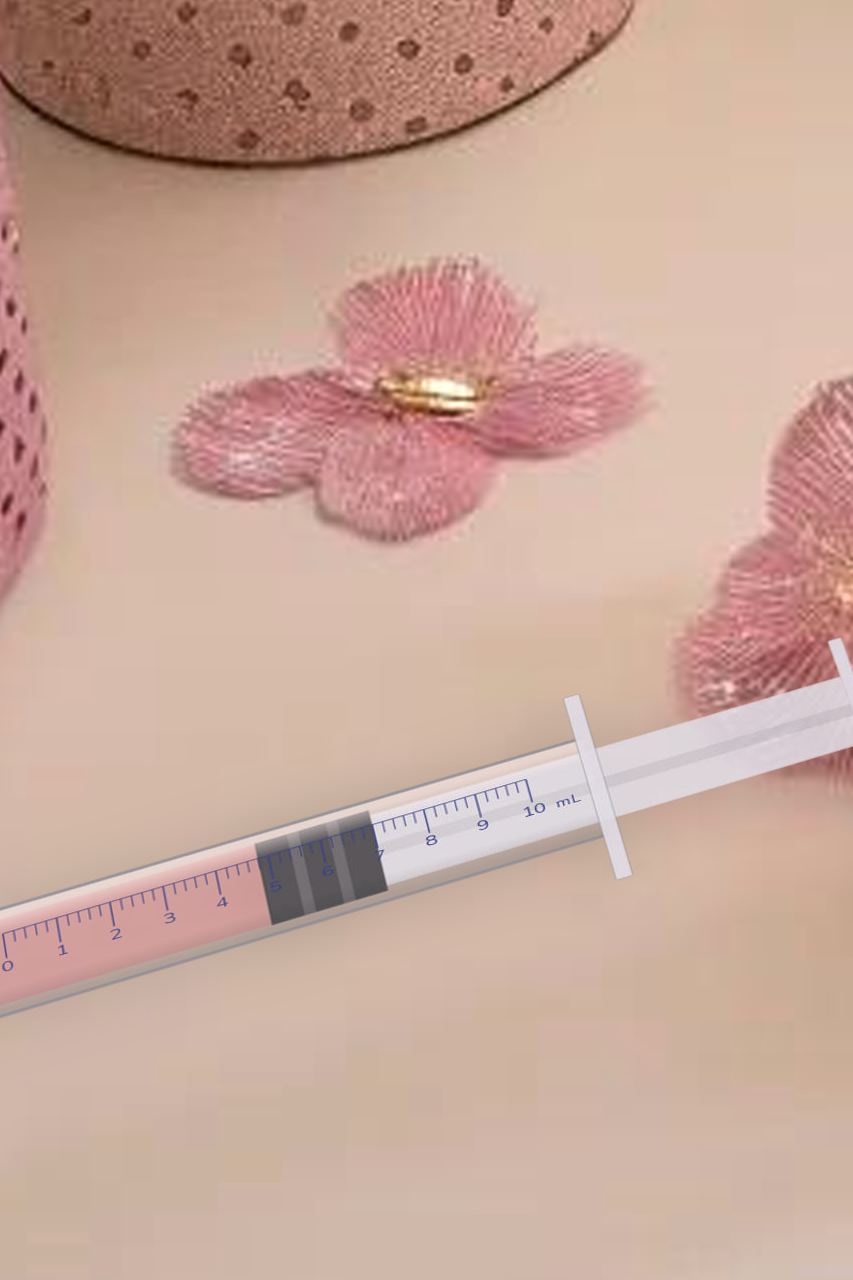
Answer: mL 4.8
